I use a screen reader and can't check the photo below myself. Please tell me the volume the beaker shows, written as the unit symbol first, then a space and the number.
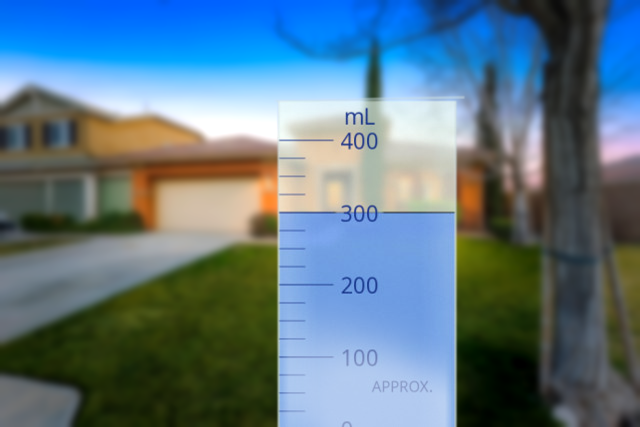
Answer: mL 300
